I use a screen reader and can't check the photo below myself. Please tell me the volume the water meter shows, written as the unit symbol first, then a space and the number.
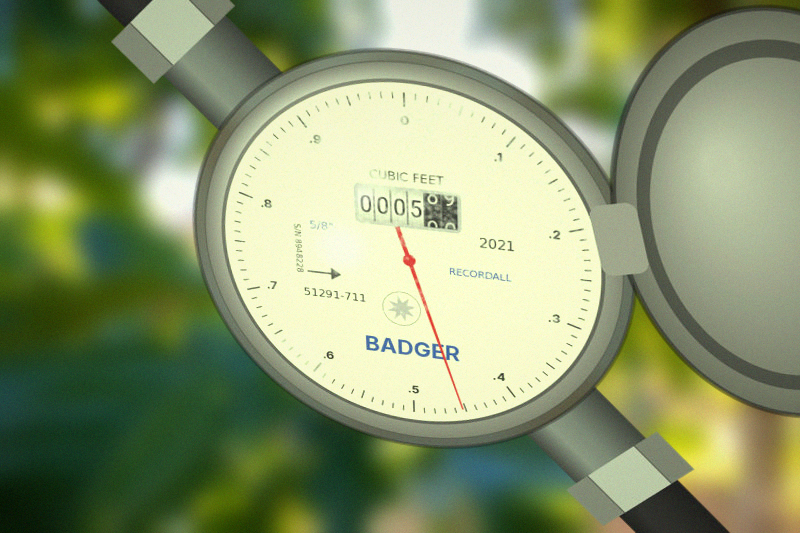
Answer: ft³ 589.45
